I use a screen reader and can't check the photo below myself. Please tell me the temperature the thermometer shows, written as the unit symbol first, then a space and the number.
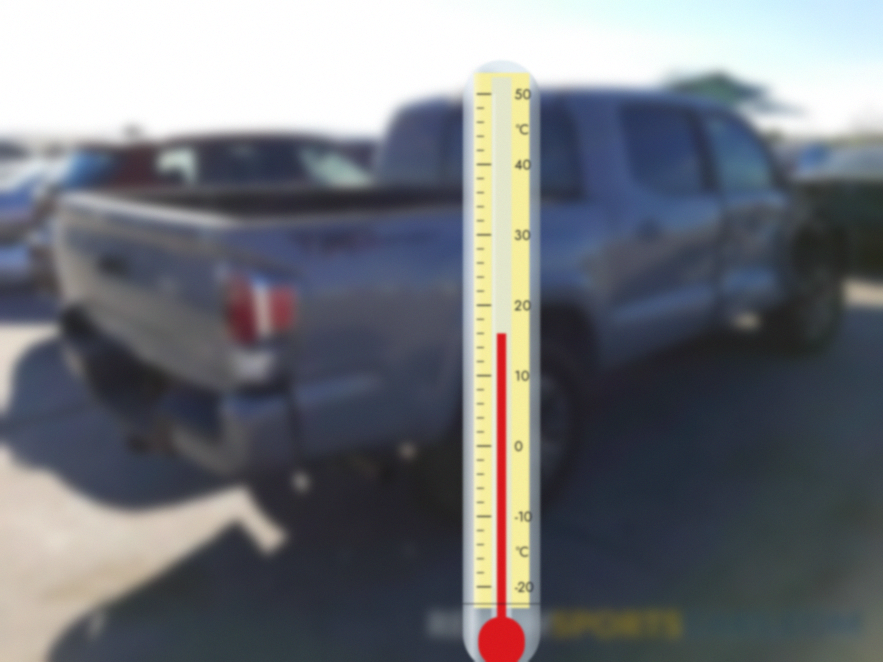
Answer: °C 16
